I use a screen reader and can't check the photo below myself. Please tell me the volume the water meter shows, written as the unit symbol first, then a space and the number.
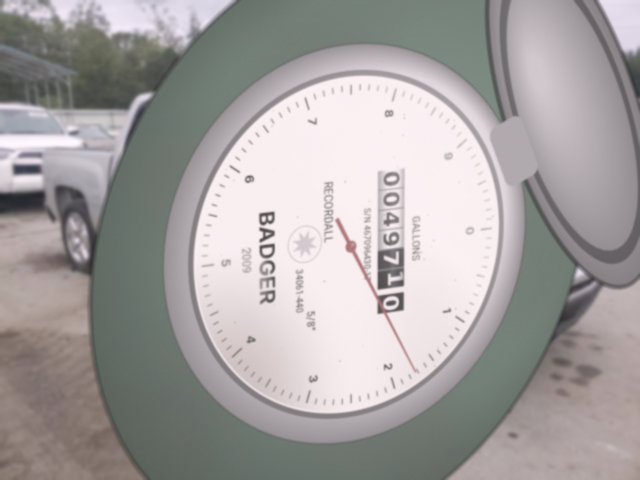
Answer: gal 49711.7
